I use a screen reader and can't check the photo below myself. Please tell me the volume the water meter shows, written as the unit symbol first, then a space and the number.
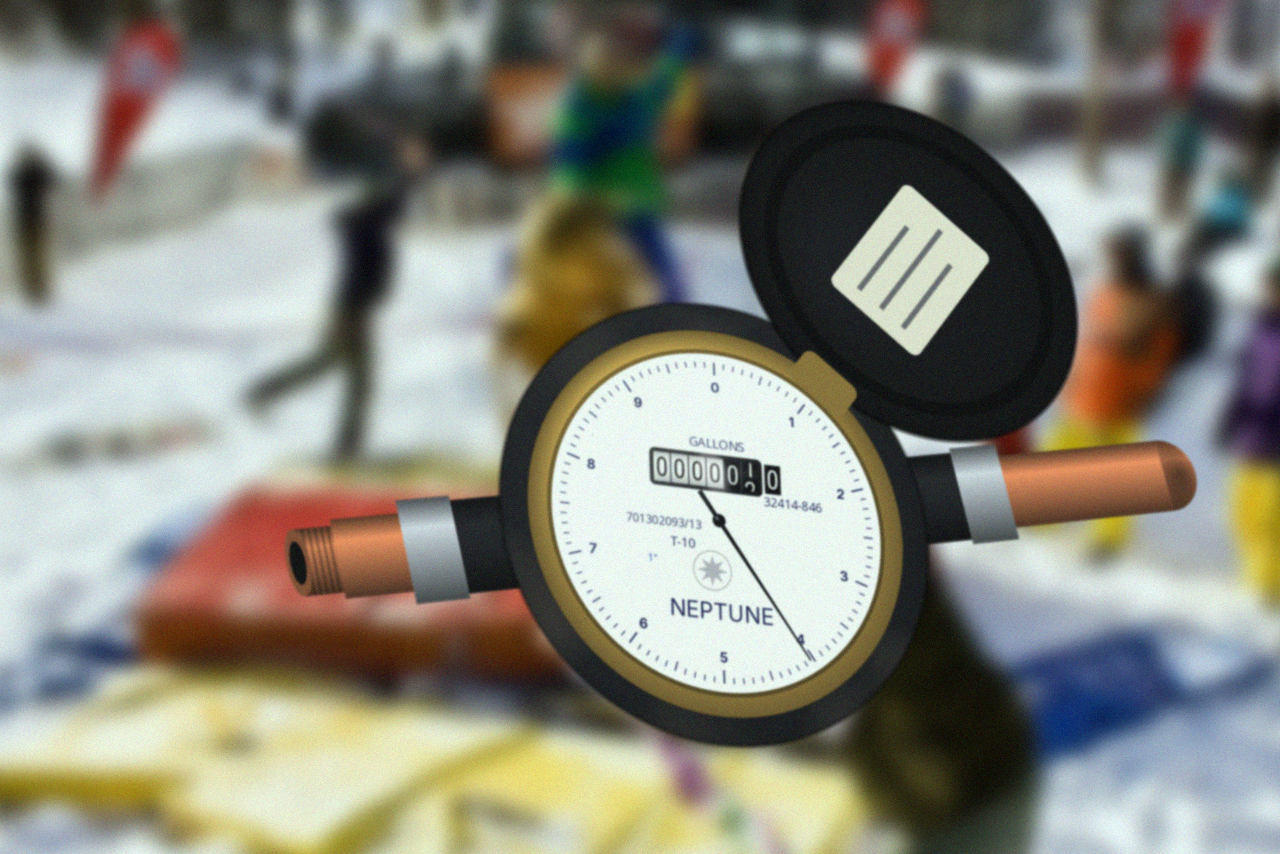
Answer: gal 14.0
